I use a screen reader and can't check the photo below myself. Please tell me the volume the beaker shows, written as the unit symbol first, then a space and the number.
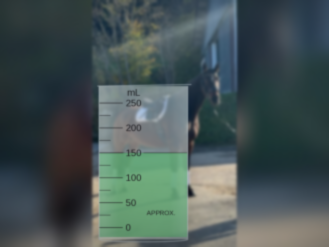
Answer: mL 150
